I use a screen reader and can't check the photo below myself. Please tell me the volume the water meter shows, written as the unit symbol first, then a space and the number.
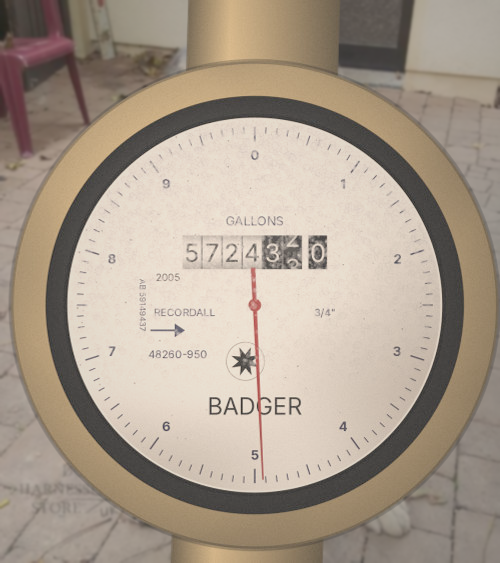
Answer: gal 5724324.9
